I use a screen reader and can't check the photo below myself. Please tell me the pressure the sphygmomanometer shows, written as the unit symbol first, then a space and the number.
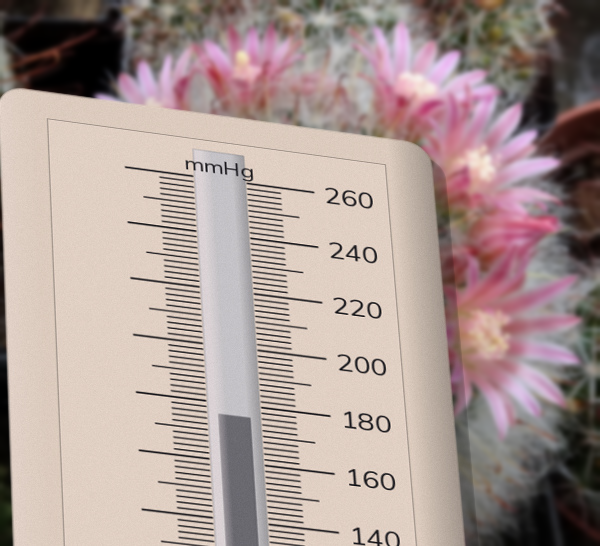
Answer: mmHg 176
